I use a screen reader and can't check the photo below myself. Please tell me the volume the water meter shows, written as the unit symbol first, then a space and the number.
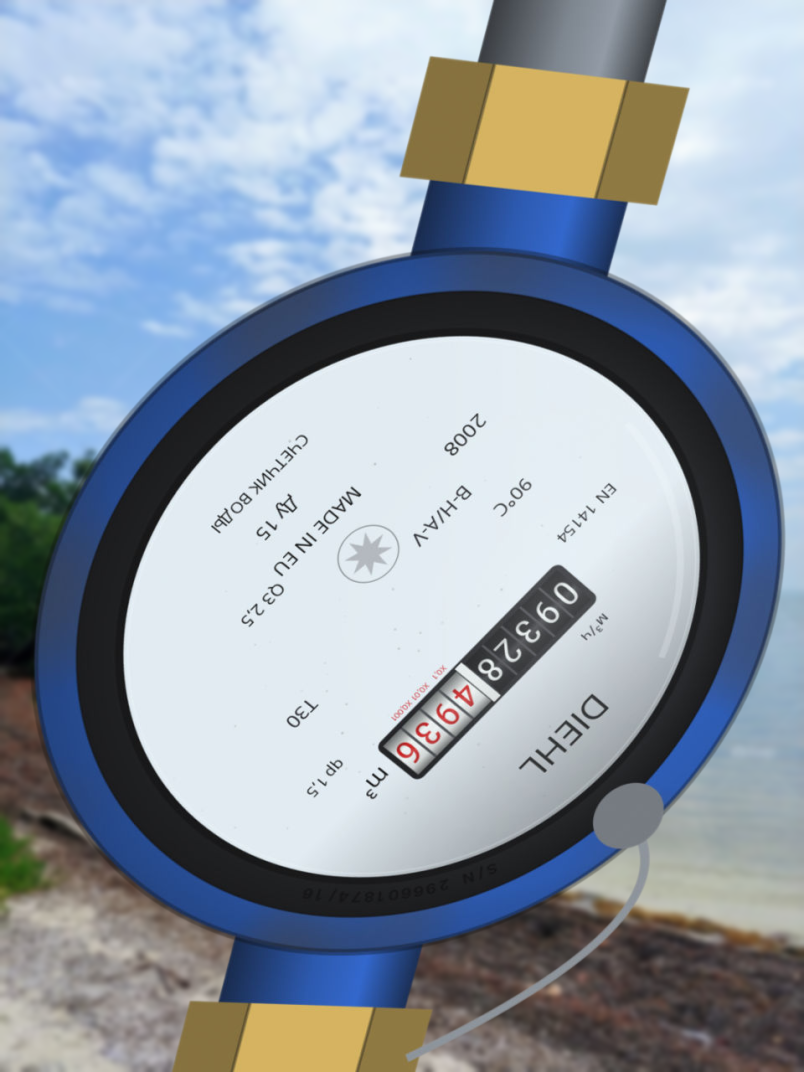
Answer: m³ 9328.4936
